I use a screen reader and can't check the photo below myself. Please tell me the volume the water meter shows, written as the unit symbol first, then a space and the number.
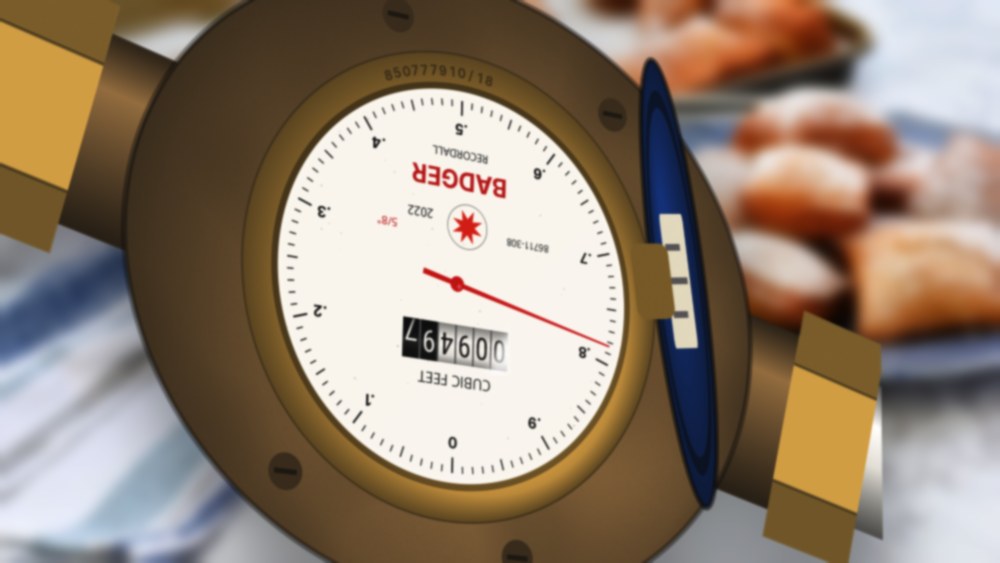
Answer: ft³ 9496.78
